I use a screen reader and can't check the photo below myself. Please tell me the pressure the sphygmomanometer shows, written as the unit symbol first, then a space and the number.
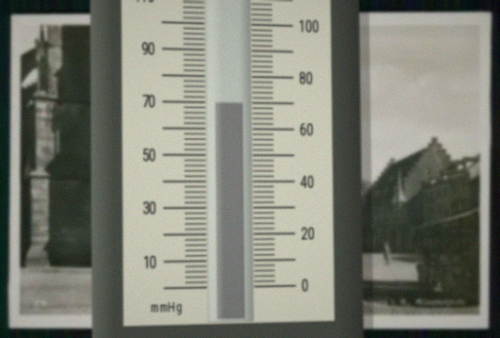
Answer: mmHg 70
